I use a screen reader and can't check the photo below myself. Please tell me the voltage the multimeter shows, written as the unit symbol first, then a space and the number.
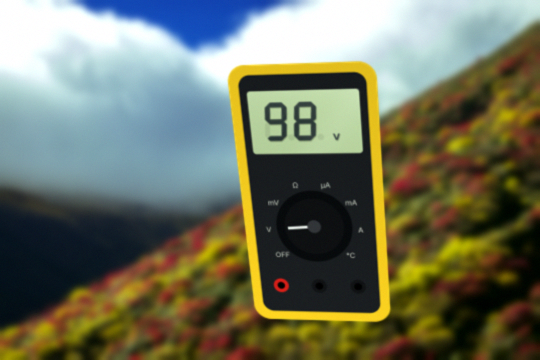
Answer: V 98
